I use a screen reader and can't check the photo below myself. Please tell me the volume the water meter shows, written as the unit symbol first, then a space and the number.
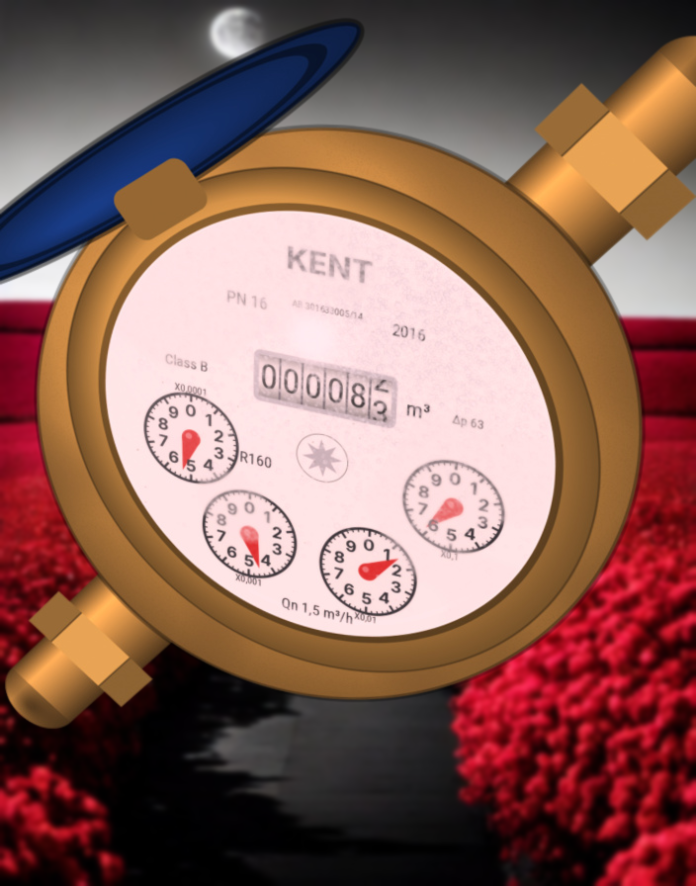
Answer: m³ 82.6145
